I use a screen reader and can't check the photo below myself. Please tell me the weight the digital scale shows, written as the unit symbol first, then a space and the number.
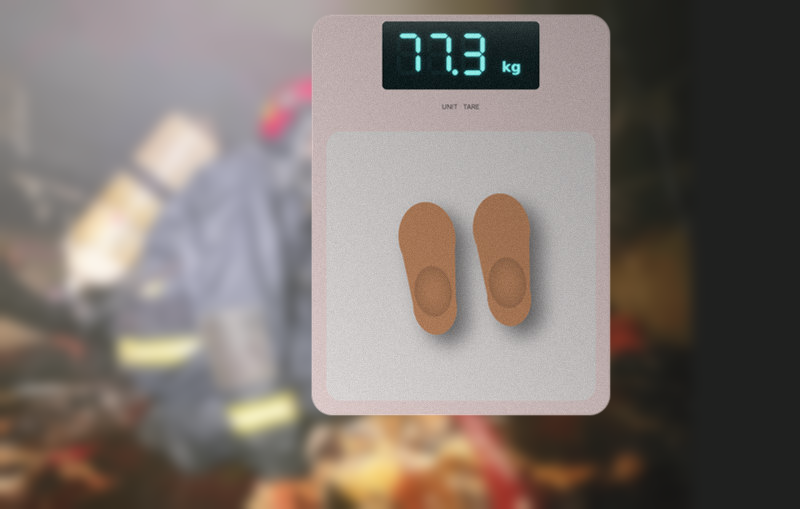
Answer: kg 77.3
